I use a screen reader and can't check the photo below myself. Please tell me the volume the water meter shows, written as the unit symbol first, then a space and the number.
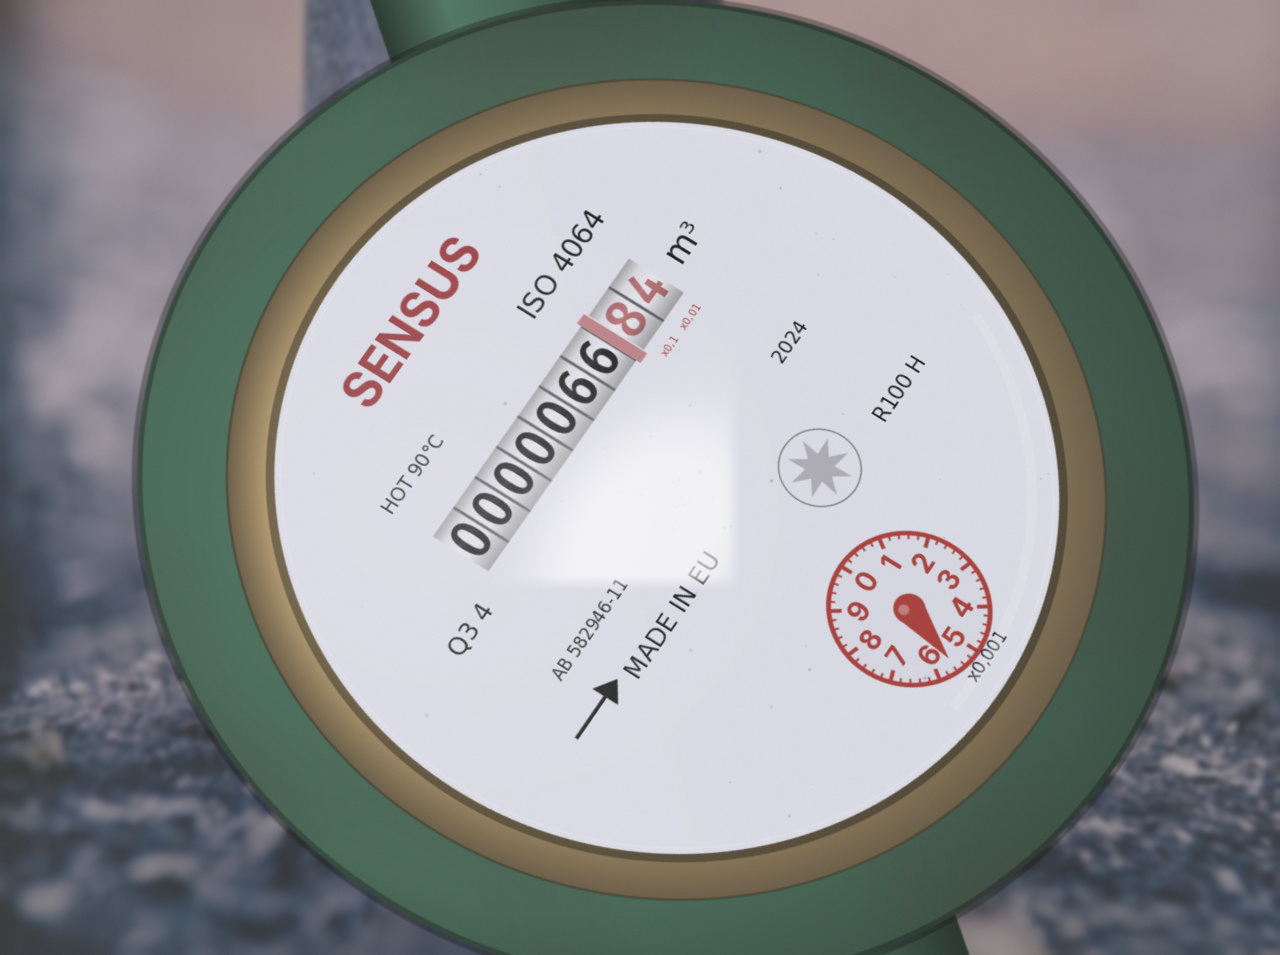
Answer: m³ 66.845
